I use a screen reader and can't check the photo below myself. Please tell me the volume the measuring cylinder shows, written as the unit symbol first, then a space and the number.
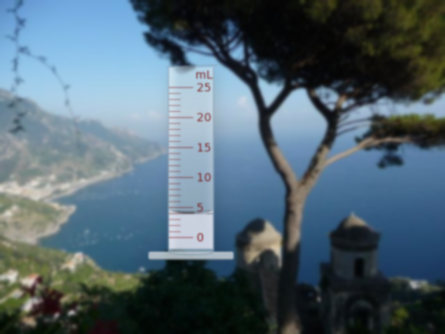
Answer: mL 4
